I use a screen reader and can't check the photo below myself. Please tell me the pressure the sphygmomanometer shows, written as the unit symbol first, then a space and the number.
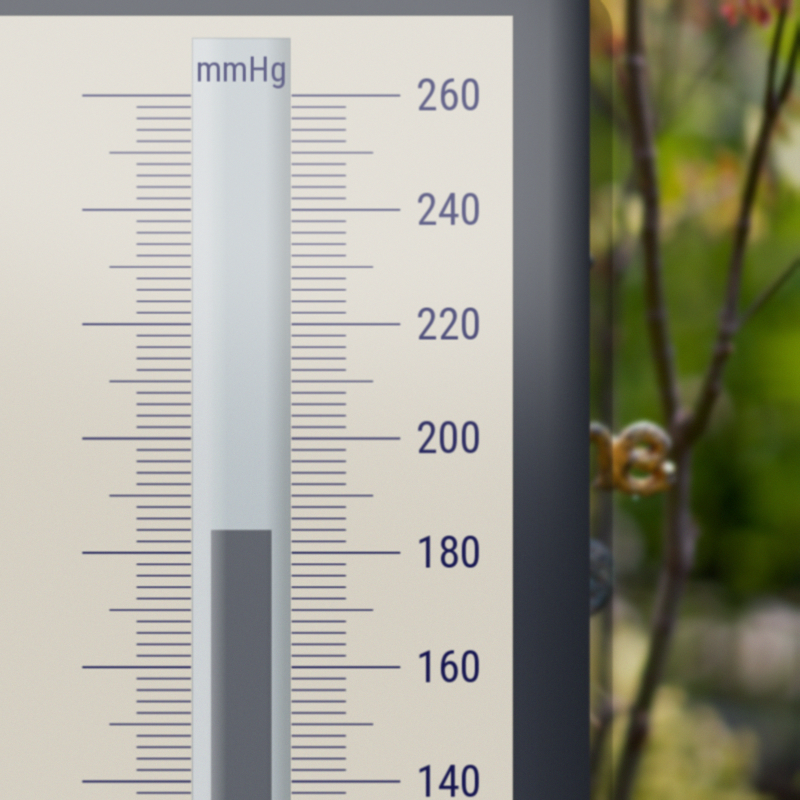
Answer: mmHg 184
